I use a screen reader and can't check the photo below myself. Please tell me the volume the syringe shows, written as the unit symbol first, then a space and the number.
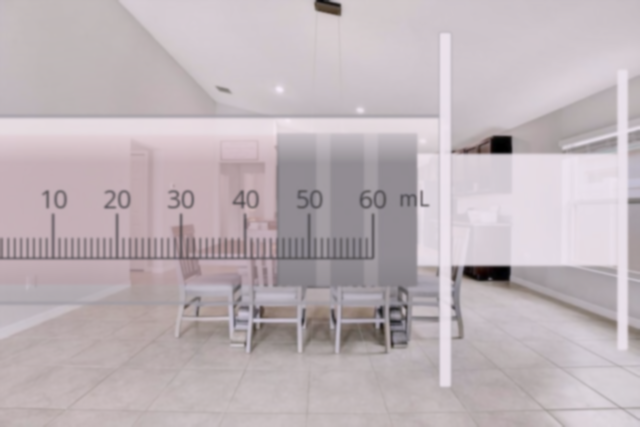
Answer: mL 45
